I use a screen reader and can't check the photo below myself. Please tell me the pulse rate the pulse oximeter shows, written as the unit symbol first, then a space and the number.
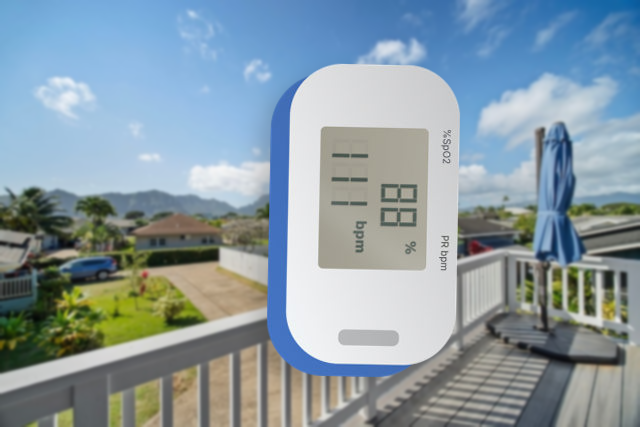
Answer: bpm 111
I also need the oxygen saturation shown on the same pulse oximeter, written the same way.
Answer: % 88
